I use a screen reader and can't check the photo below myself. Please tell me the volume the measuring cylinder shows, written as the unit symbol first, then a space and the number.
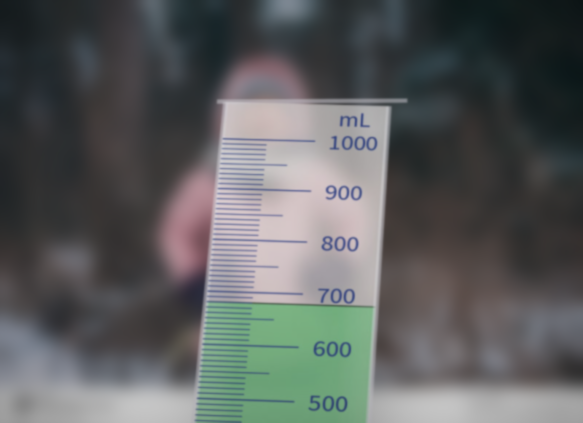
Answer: mL 680
